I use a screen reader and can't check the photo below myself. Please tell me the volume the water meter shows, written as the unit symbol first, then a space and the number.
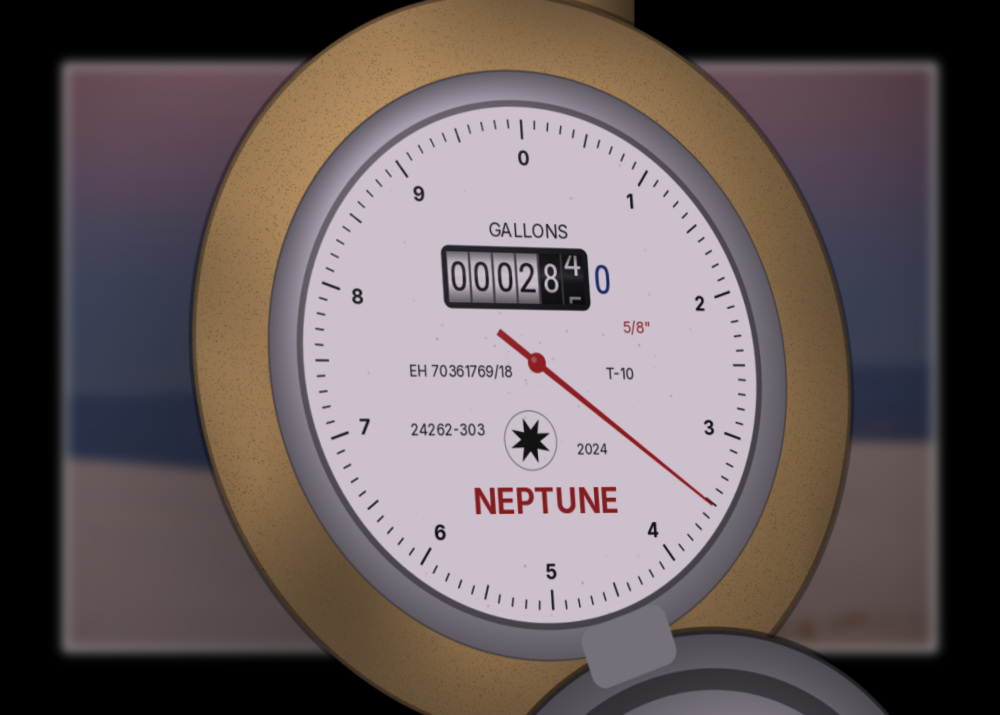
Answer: gal 2843.5
